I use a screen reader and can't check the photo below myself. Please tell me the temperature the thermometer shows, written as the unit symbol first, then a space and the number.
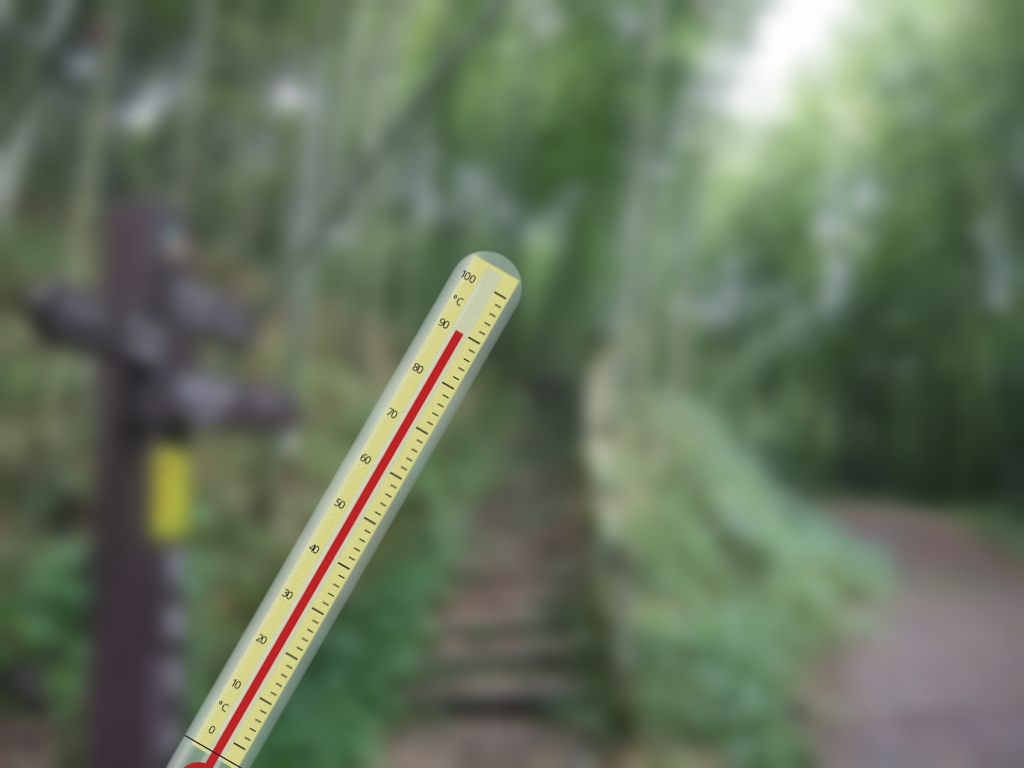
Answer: °C 90
